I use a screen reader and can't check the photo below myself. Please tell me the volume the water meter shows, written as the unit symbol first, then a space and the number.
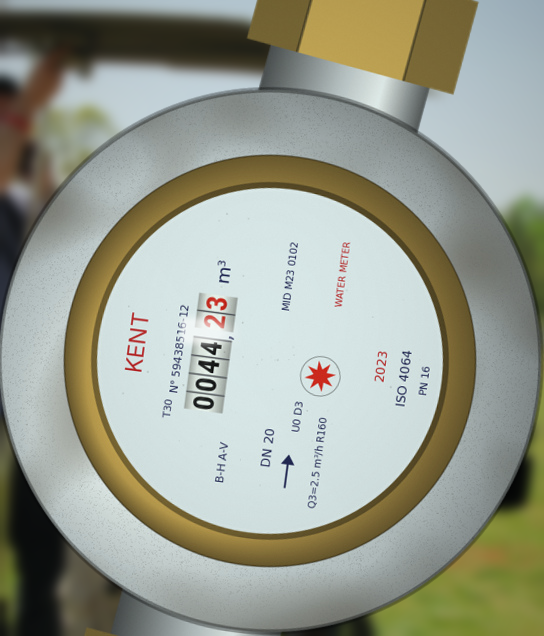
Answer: m³ 44.23
